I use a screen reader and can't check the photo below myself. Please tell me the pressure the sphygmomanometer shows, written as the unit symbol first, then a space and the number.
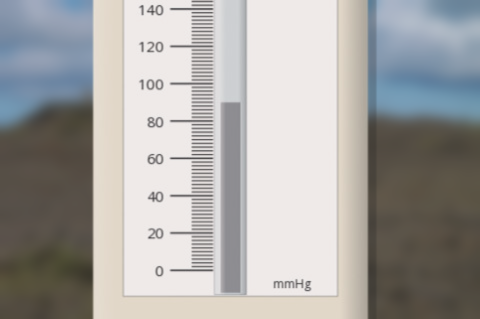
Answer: mmHg 90
